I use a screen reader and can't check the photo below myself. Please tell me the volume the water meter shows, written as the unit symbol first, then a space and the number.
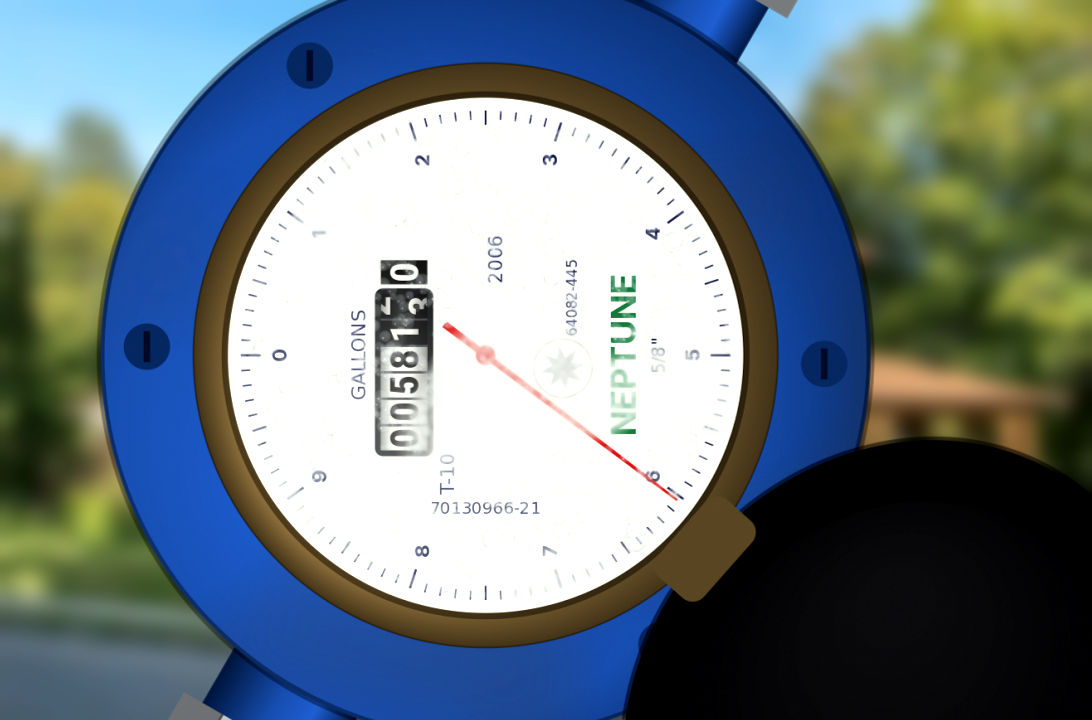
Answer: gal 58126.0
